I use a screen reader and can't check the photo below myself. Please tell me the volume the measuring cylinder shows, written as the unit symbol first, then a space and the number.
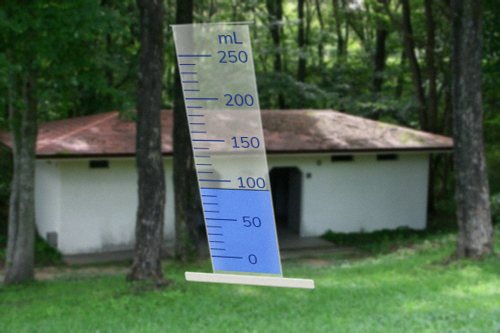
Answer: mL 90
